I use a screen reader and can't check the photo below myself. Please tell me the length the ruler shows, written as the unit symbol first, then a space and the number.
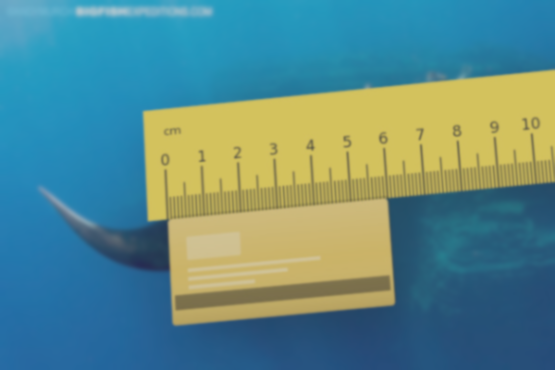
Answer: cm 6
